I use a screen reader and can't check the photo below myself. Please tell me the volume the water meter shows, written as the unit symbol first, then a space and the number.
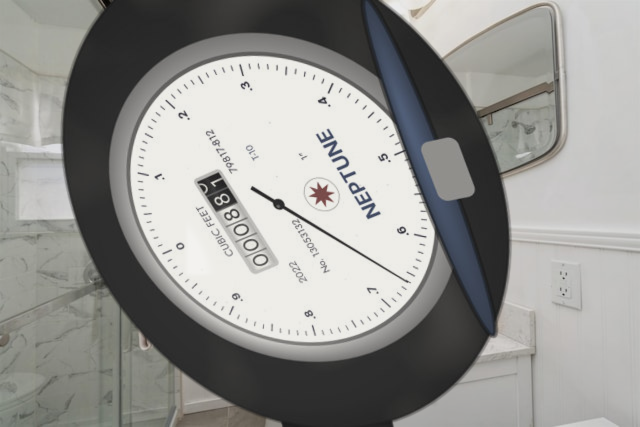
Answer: ft³ 880.66
